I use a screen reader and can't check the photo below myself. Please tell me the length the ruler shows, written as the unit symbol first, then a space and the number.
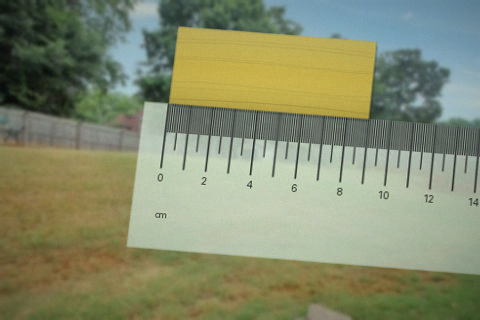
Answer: cm 9
